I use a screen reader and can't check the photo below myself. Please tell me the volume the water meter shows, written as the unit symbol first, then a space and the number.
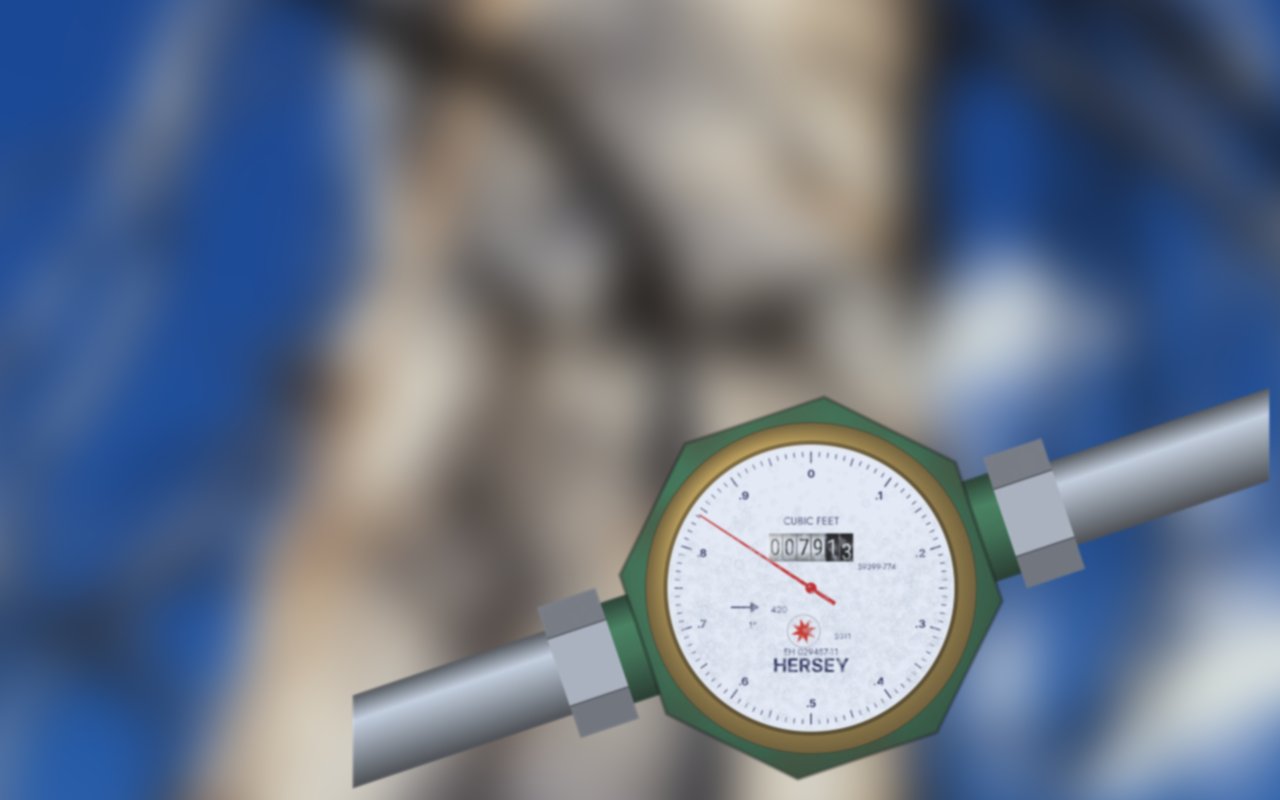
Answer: ft³ 7912.84
